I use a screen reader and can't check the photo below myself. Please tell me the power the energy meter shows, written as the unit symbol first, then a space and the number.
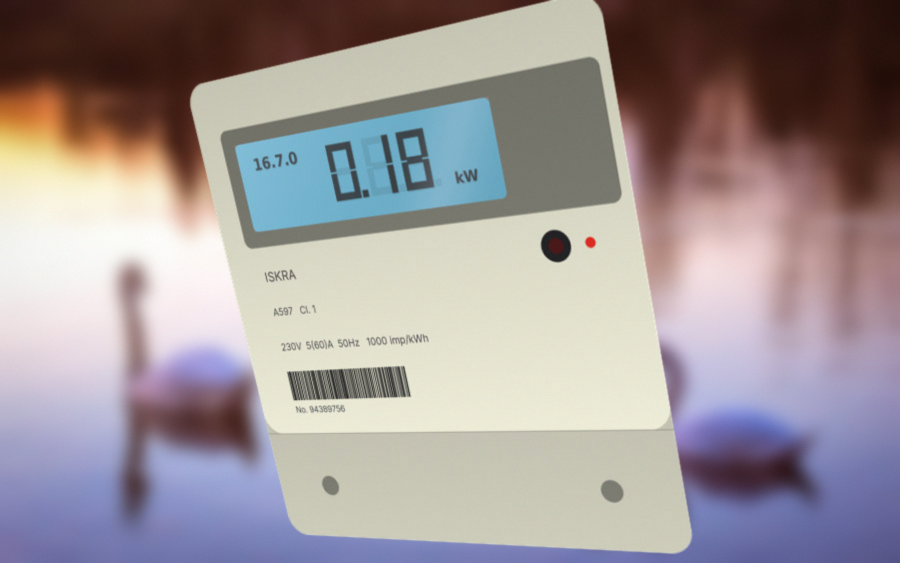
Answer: kW 0.18
